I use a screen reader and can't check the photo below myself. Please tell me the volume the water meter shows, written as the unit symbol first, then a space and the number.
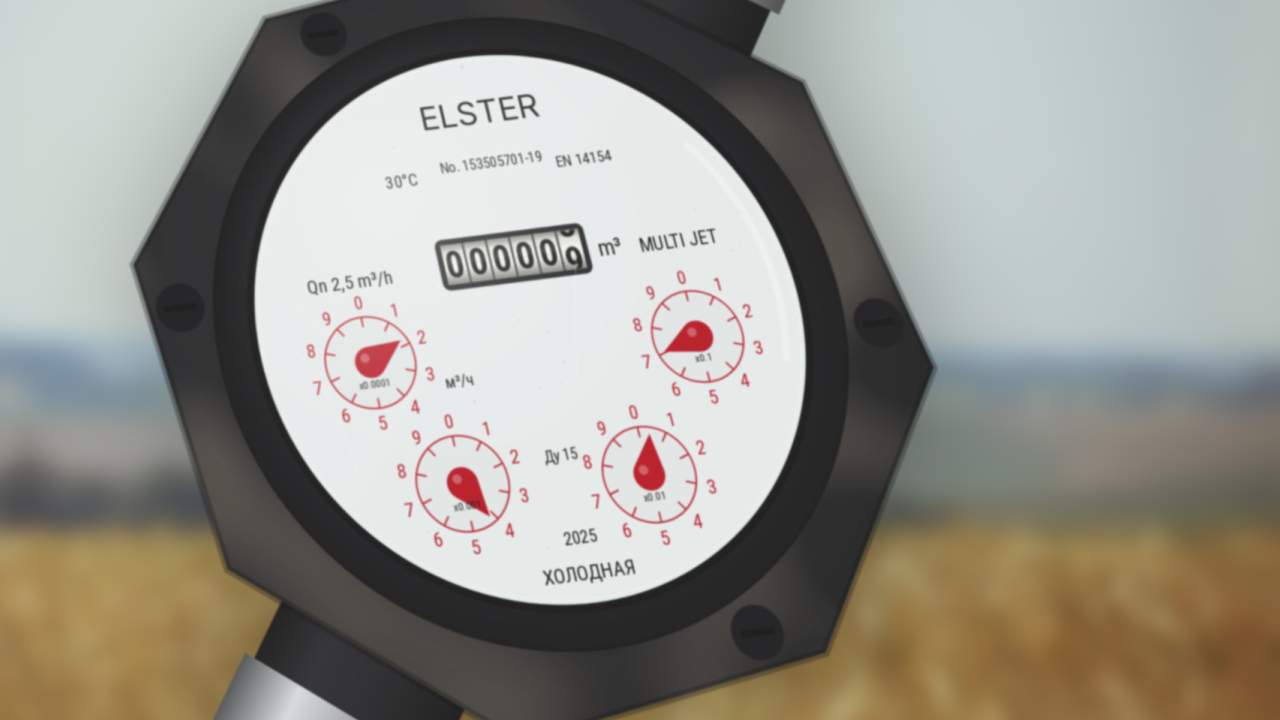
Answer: m³ 8.7041
